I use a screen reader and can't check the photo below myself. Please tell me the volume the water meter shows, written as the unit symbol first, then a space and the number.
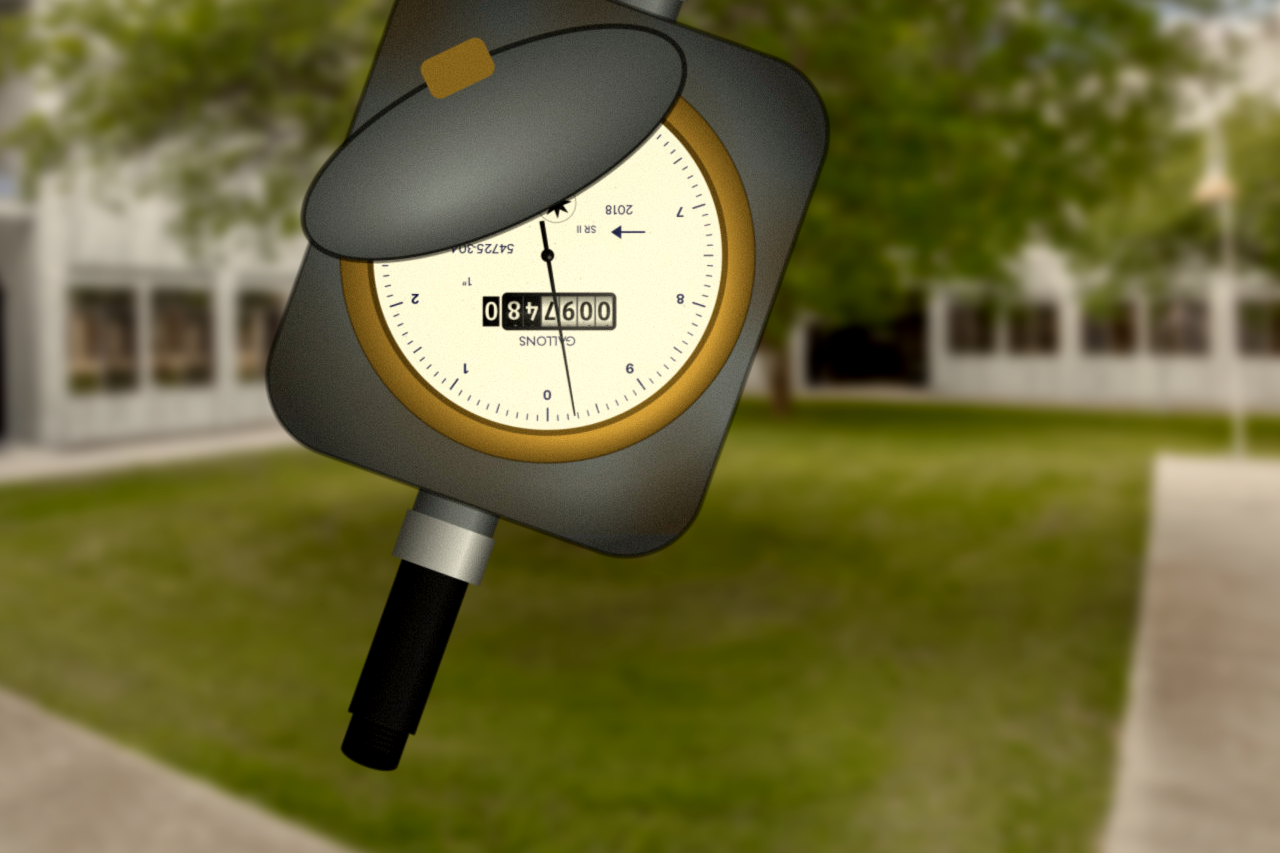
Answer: gal 97479.7
